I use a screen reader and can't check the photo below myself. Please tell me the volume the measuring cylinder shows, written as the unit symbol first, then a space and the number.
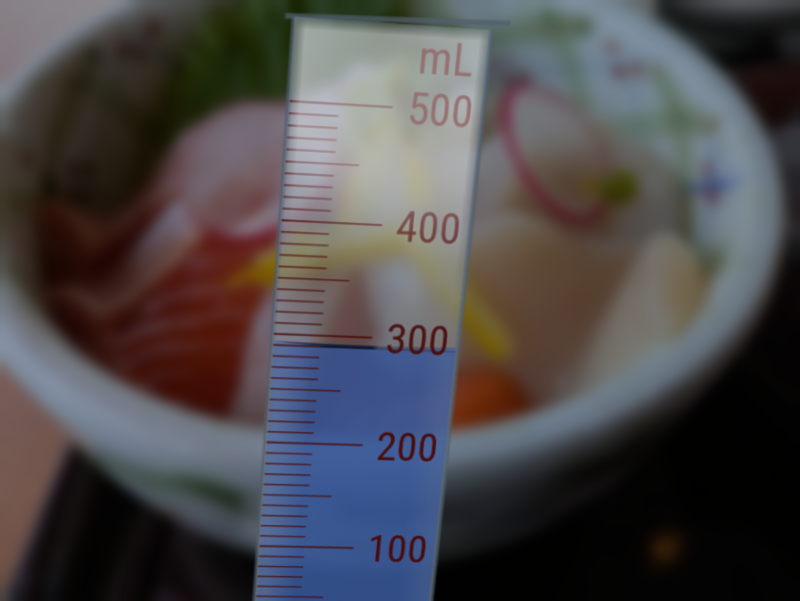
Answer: mL 290
